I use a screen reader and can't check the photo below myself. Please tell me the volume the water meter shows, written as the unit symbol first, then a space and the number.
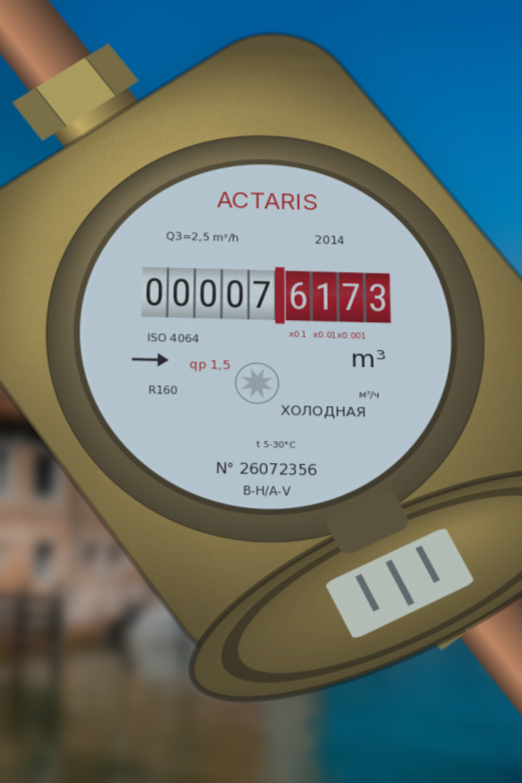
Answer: m³ 7.6173
